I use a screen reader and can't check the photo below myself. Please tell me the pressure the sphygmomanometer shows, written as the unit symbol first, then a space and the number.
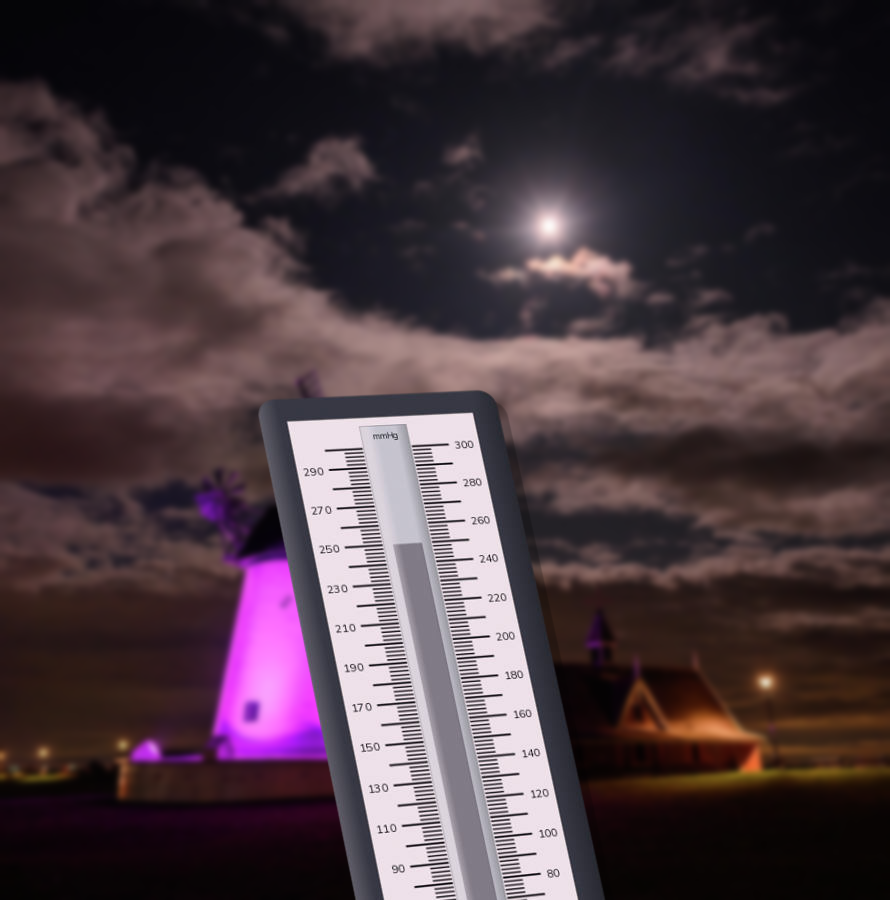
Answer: mmHg 250
